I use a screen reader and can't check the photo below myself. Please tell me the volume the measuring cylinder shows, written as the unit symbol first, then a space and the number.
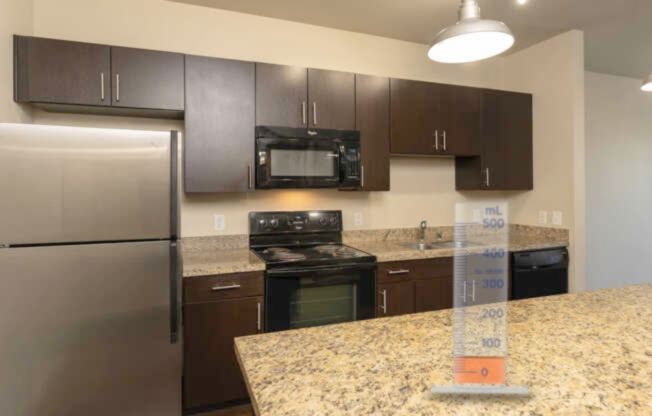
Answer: mL 50
